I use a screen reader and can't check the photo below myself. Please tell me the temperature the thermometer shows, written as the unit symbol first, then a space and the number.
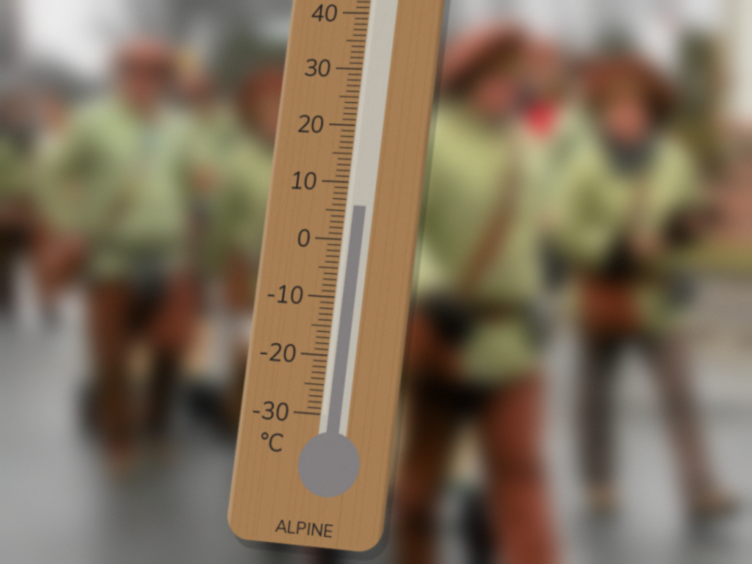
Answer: °C 6
